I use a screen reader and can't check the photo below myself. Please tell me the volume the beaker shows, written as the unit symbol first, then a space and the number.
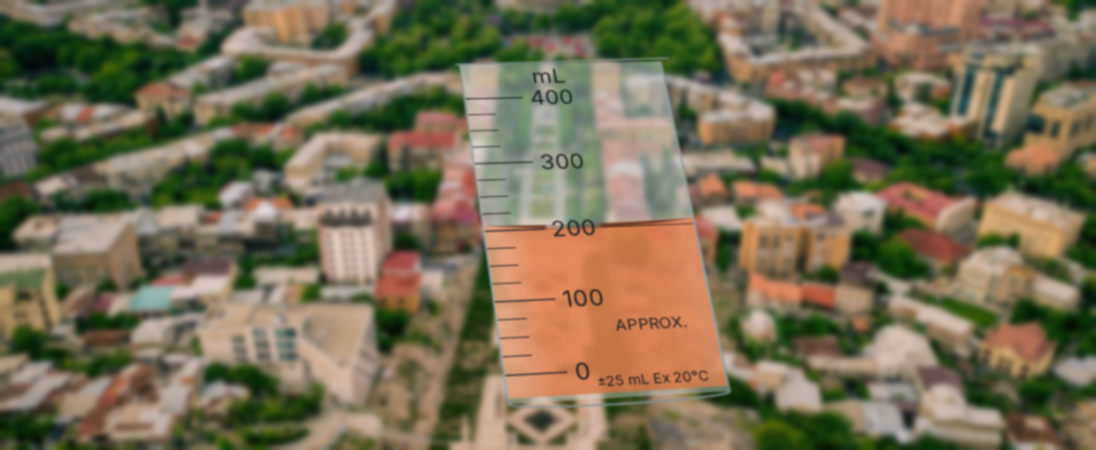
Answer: mL 200
